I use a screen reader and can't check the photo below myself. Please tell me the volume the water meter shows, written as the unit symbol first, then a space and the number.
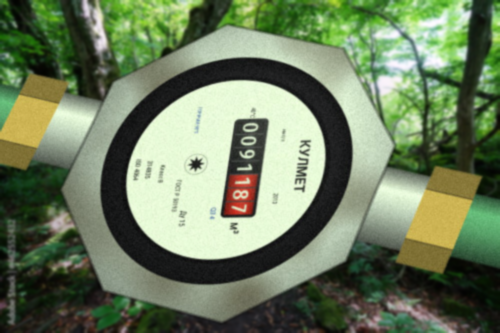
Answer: m³ 91.187
